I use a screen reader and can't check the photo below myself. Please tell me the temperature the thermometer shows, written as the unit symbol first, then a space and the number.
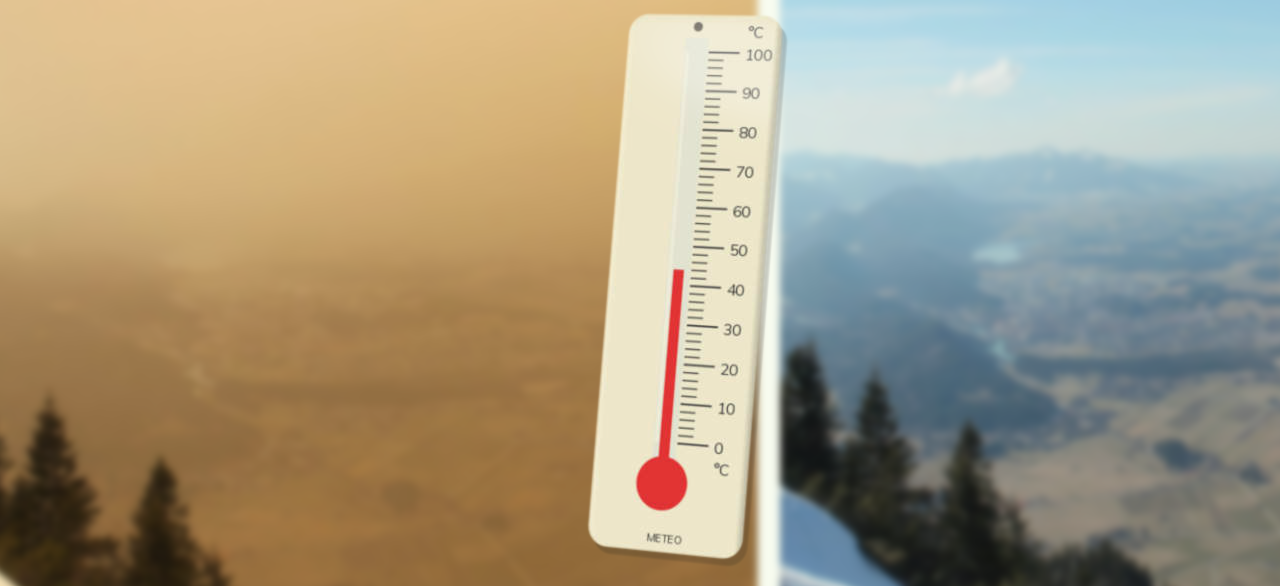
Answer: °C 44
